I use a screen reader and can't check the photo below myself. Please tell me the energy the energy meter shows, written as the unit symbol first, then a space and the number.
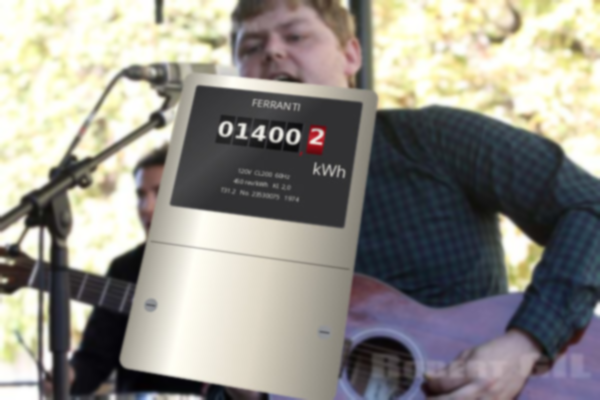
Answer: kWh 1400.2
